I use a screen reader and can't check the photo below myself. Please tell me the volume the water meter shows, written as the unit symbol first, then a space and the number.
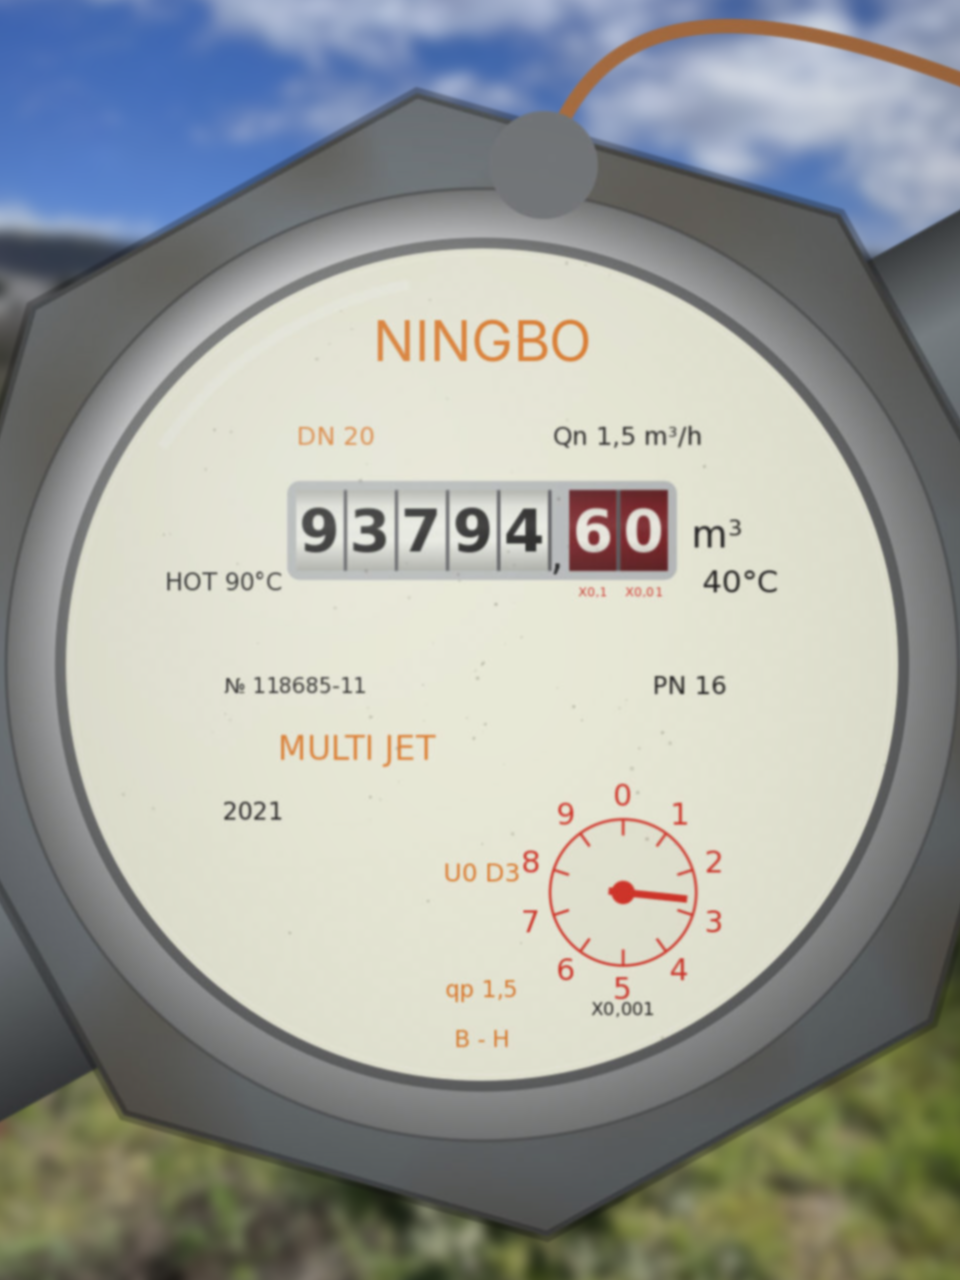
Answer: m³ 93794.602
